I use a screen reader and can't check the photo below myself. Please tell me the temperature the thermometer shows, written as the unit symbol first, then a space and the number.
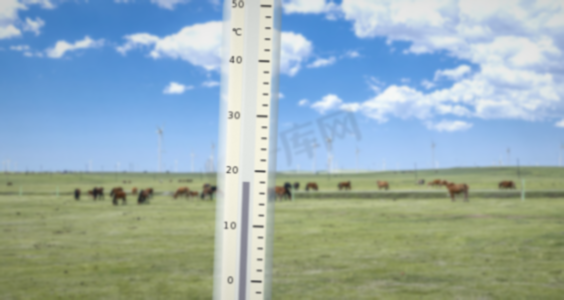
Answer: °C 18
